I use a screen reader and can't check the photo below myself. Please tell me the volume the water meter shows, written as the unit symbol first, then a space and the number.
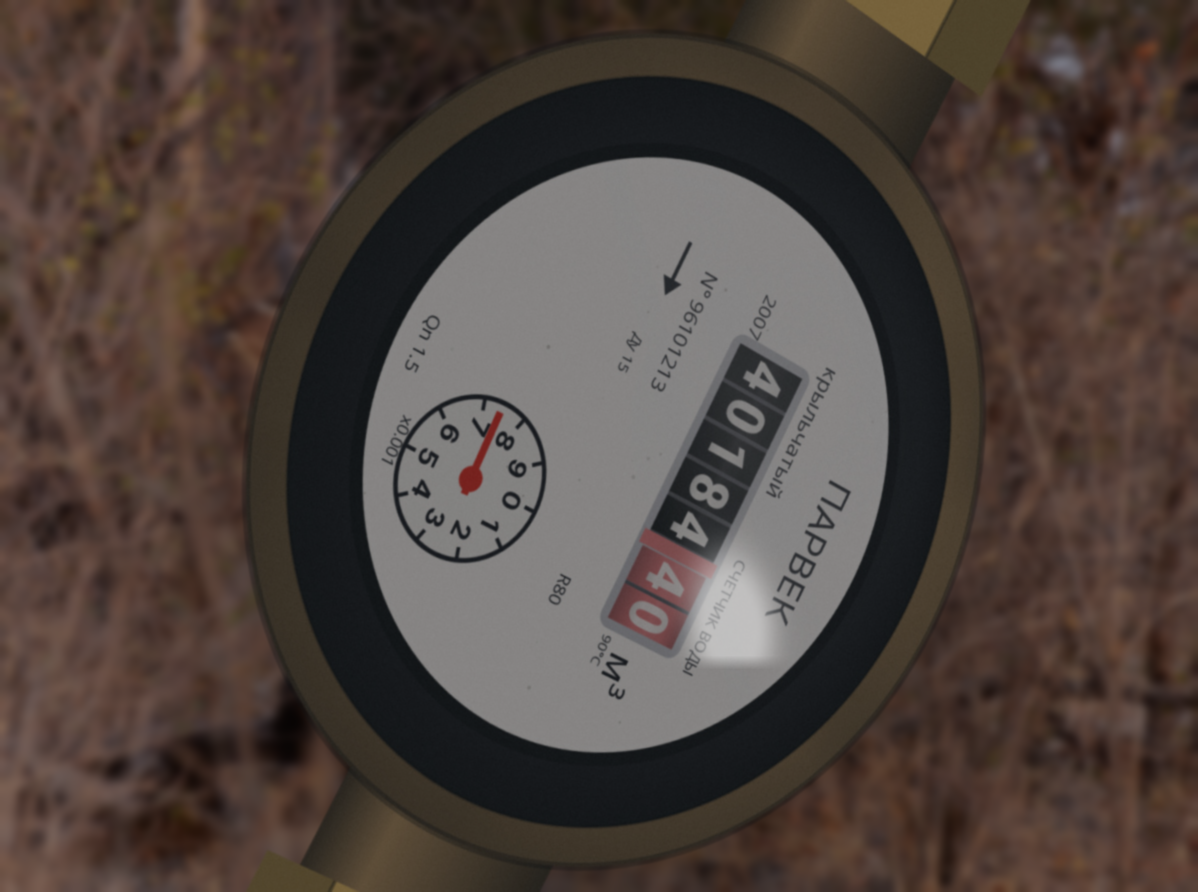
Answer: m³ 40184.407
